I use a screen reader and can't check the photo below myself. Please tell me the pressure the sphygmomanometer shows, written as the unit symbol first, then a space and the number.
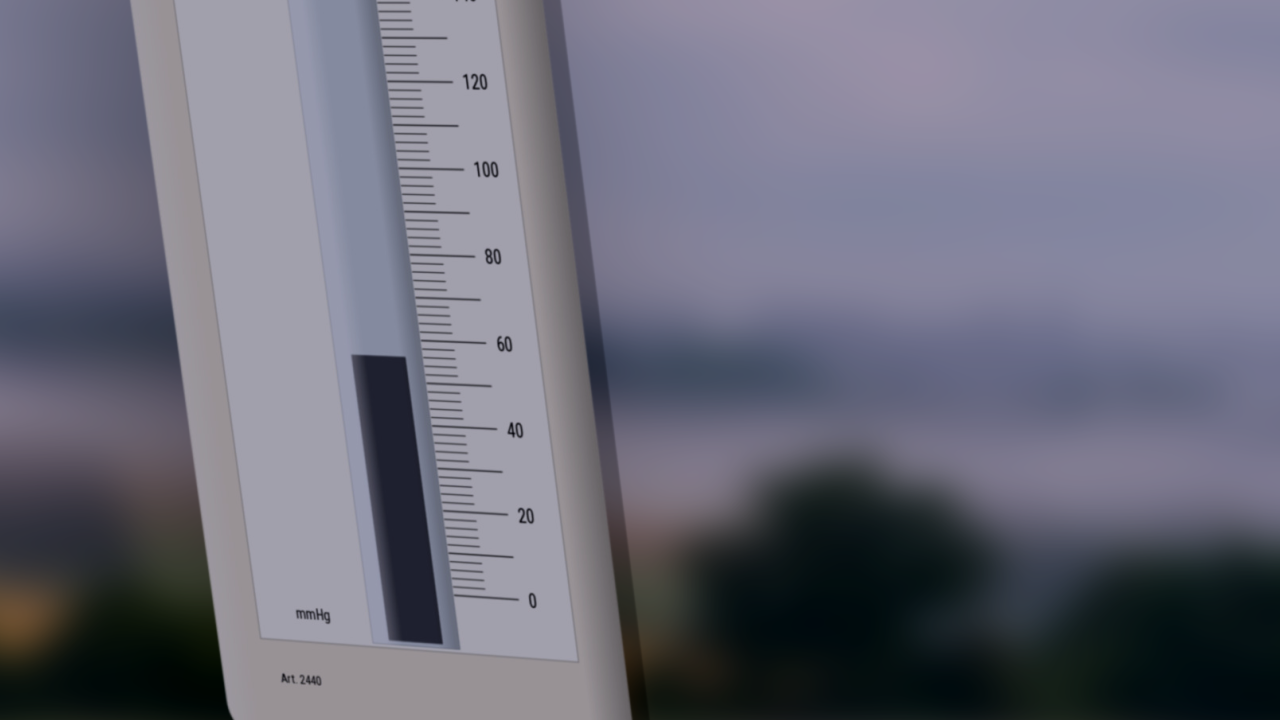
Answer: mmHg 56
